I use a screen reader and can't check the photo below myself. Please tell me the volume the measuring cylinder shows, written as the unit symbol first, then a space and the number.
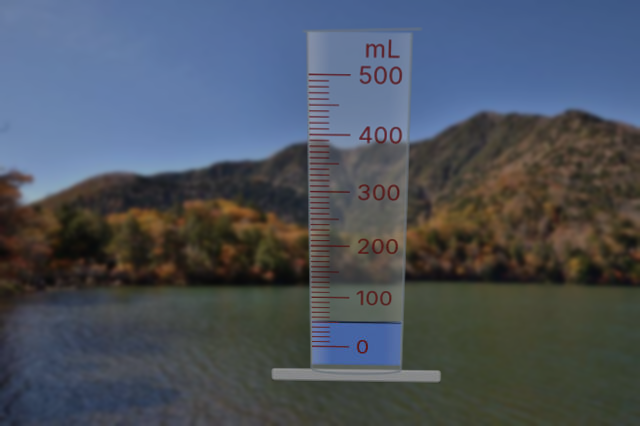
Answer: mL 50
